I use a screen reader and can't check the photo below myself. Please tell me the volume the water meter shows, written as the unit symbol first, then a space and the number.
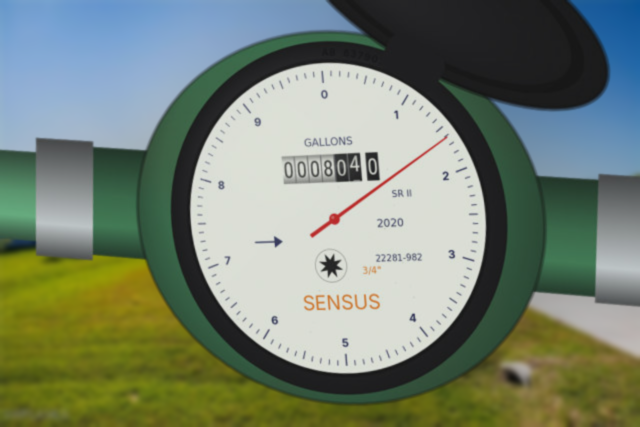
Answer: gal 8041.6
